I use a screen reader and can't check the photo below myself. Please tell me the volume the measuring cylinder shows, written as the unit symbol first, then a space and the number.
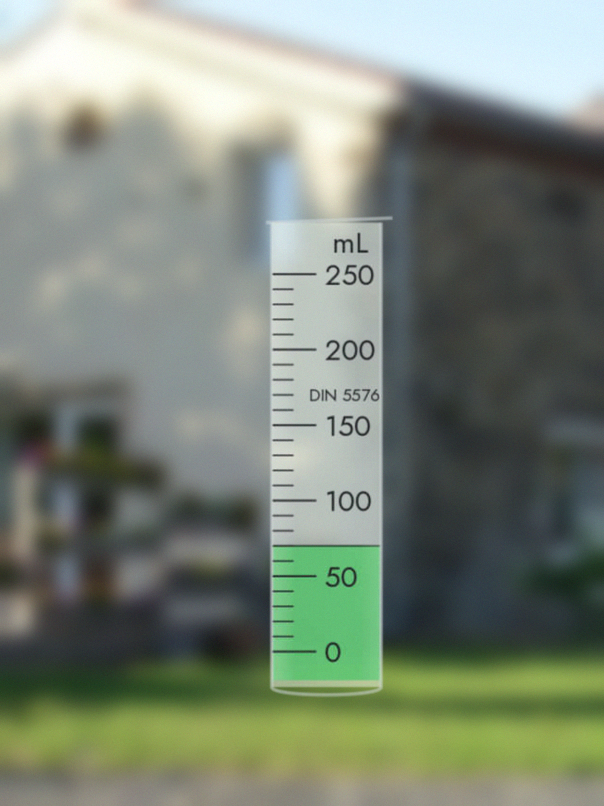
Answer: mL 70
